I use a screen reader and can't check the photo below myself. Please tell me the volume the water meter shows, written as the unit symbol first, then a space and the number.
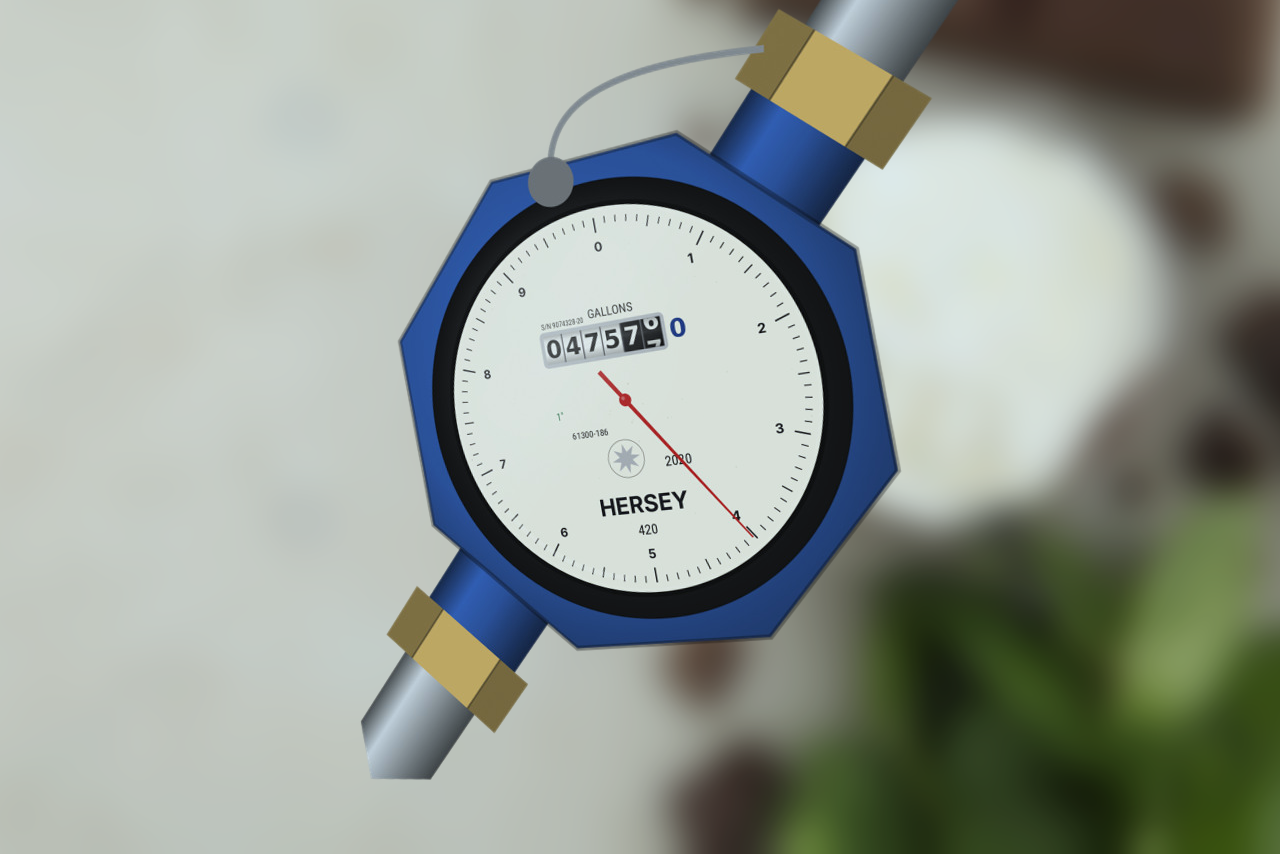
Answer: gal 475764.0
